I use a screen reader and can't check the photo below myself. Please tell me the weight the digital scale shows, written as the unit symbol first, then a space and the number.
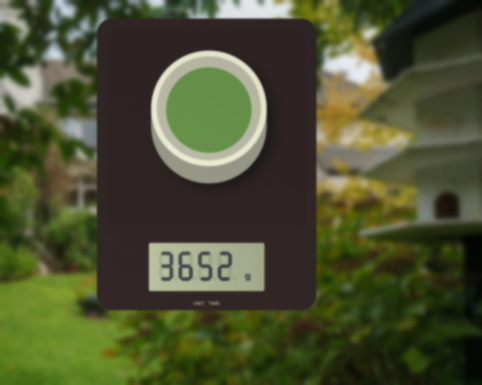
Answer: g 3652
